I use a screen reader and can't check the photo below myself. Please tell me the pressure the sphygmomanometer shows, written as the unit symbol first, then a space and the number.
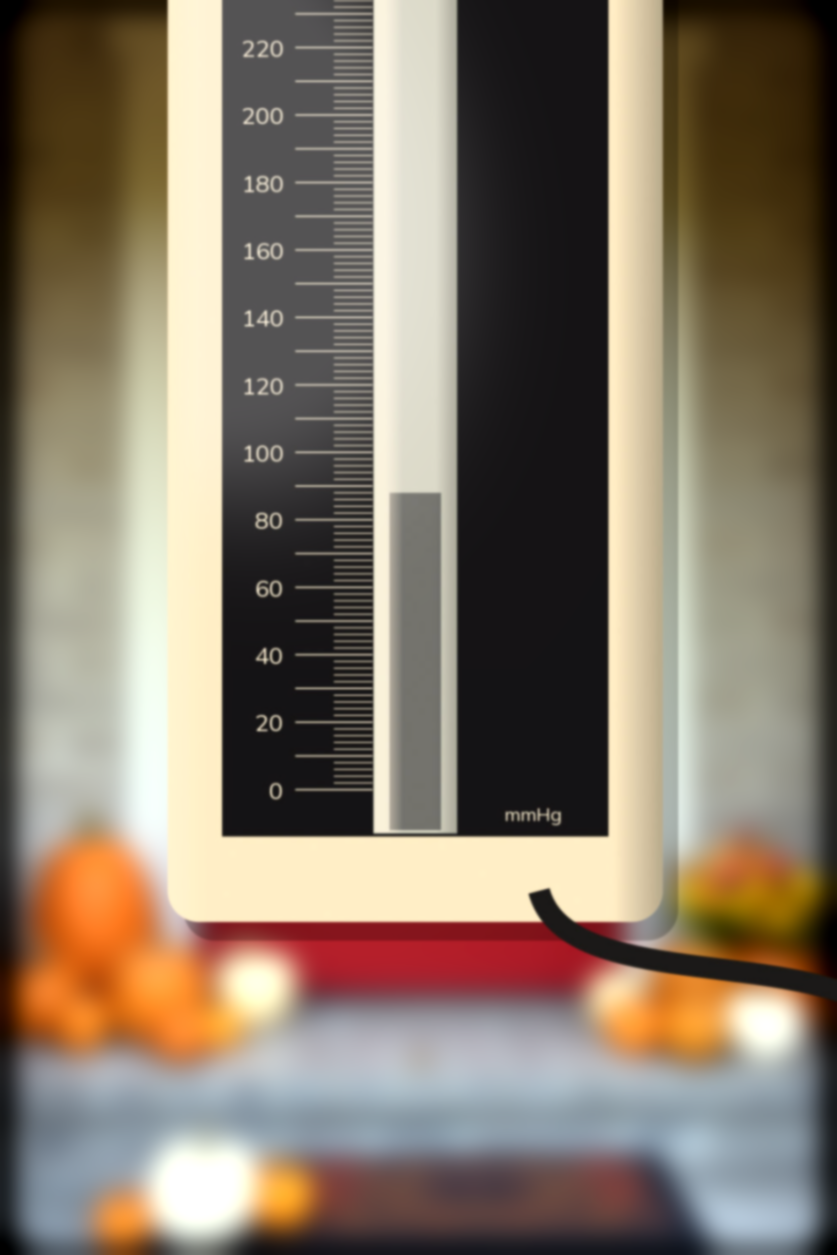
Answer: mmHg 88
